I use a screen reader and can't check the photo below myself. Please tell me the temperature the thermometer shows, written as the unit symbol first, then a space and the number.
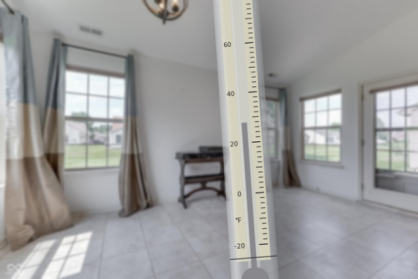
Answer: °F 28
